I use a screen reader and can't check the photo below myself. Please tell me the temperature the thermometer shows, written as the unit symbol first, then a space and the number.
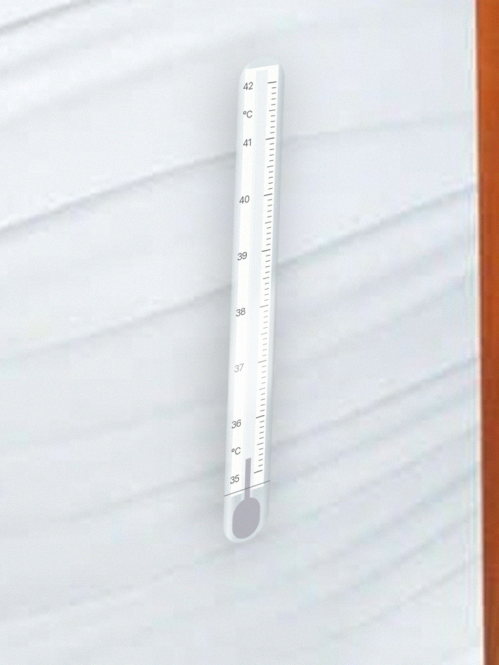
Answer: °C 35.3
